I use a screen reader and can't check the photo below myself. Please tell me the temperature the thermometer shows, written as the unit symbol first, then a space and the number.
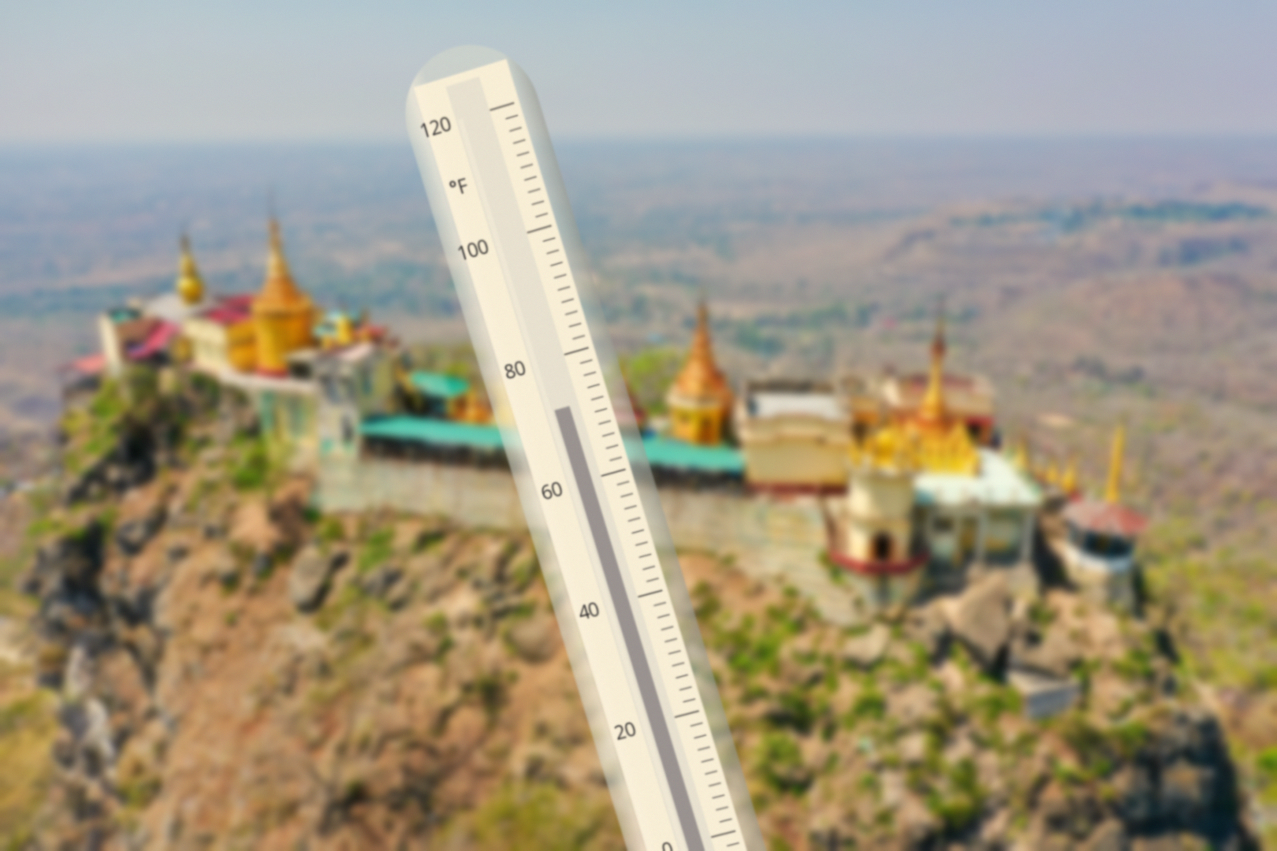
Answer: °F 72
